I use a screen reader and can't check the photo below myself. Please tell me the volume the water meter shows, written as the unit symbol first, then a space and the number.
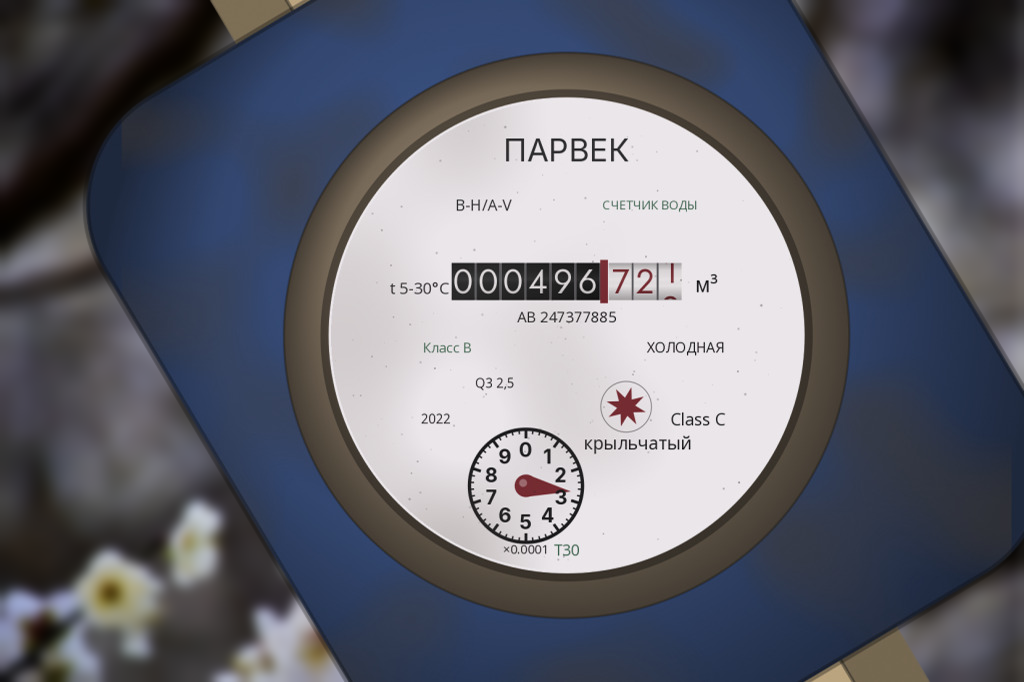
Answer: m³ 496.7212
